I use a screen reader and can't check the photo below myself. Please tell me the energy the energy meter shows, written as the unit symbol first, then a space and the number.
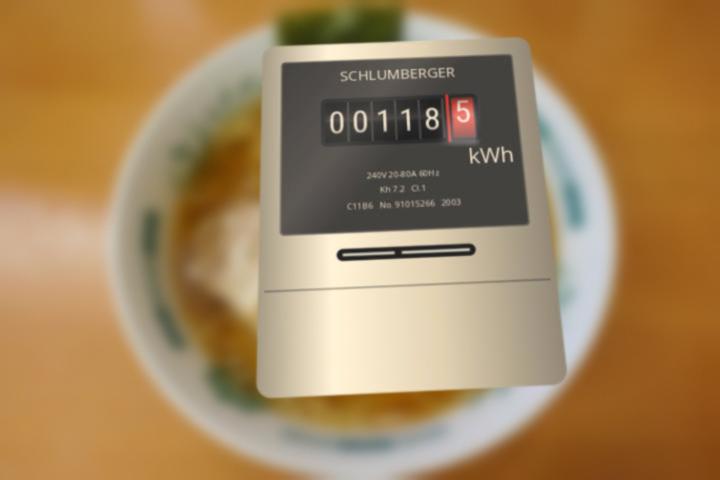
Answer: kWh 118.5
